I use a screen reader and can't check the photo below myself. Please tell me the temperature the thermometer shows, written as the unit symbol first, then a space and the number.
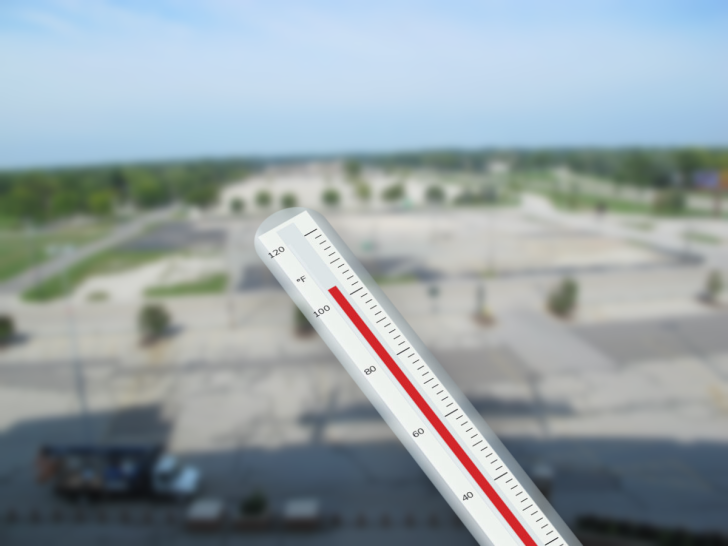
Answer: °F 104
